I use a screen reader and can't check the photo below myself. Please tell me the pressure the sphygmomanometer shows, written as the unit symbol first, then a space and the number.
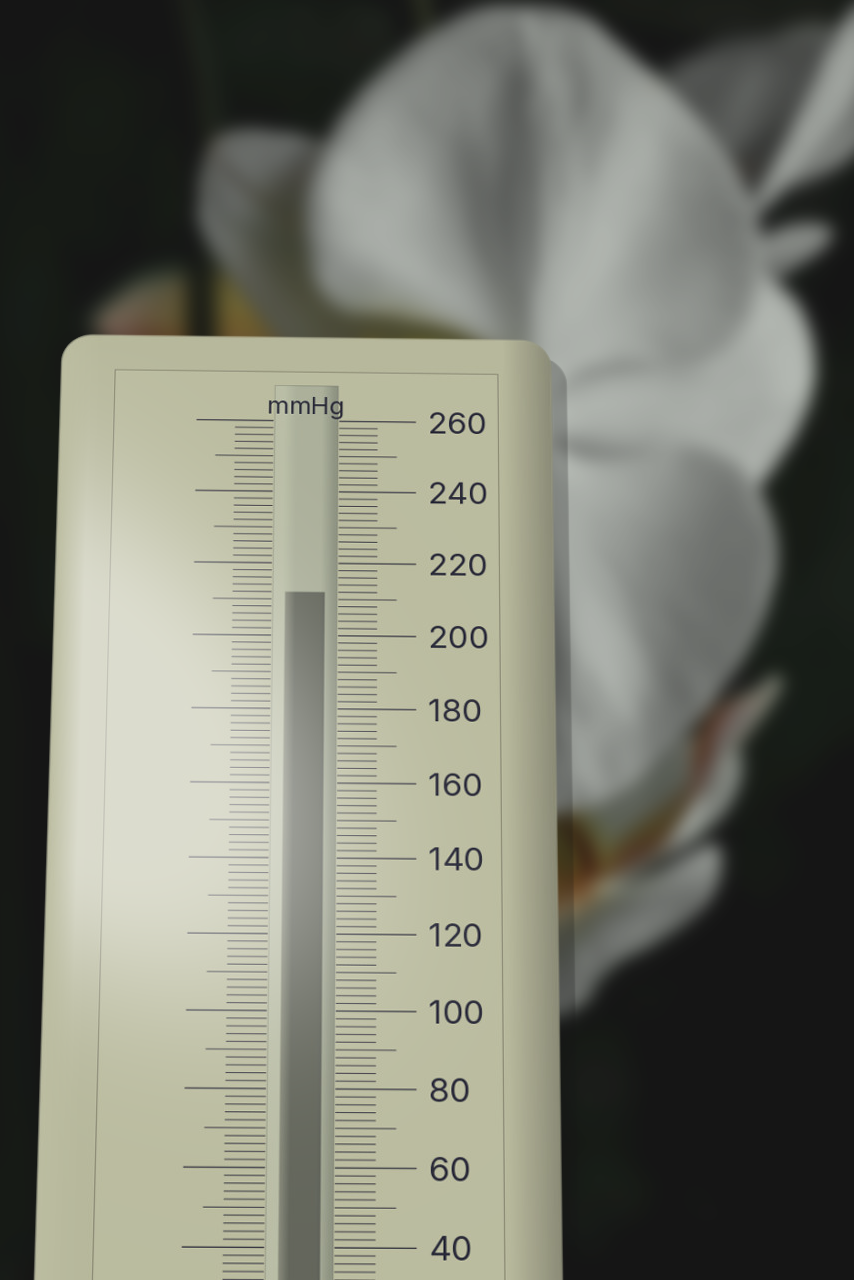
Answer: mmHg 212
